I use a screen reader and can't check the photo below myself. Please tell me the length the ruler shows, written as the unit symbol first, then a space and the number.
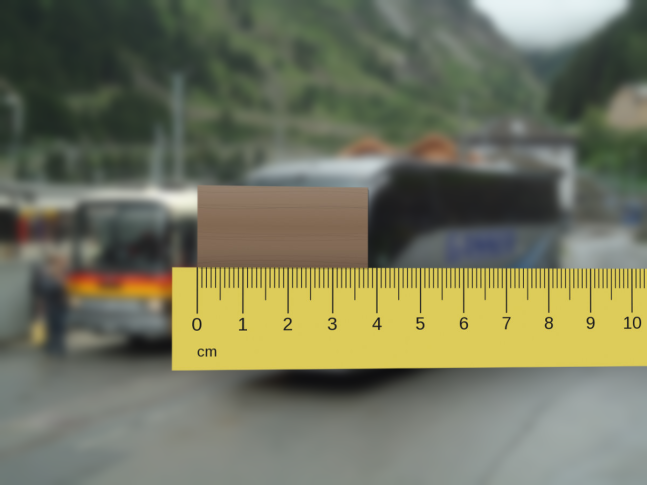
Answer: cm 3.8
